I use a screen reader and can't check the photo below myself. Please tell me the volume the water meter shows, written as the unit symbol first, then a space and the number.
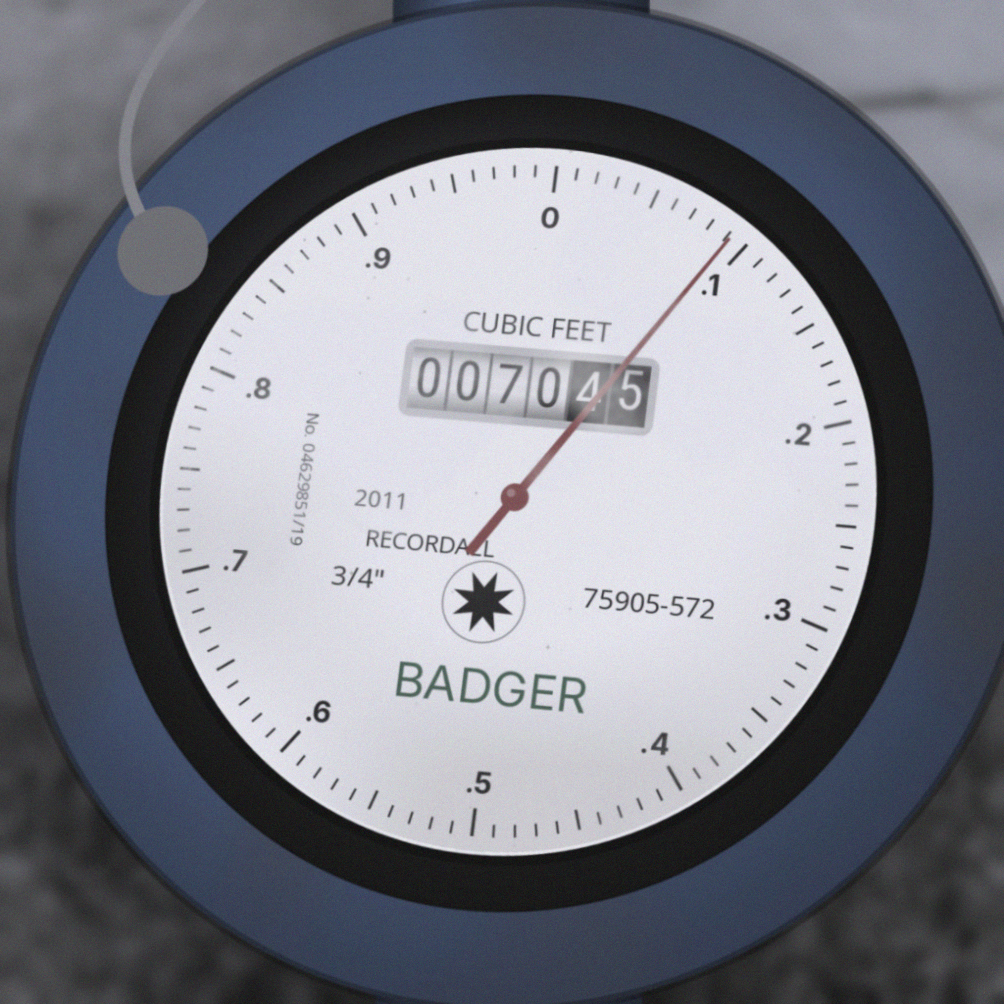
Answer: ft³ 7045.09
